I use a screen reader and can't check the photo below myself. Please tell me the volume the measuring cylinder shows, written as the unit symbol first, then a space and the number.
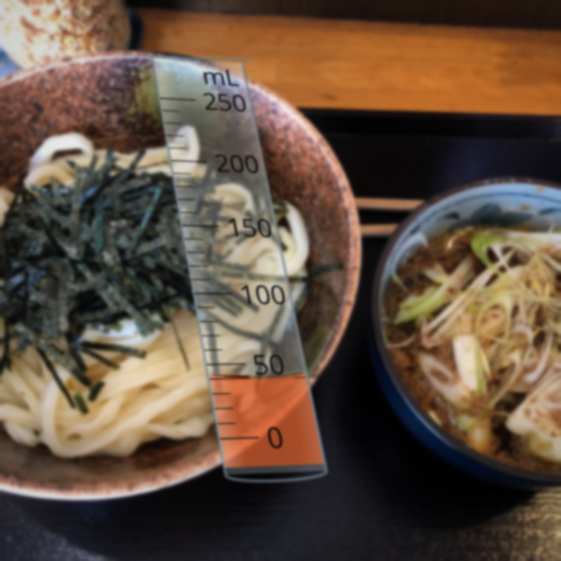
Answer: mL 40
